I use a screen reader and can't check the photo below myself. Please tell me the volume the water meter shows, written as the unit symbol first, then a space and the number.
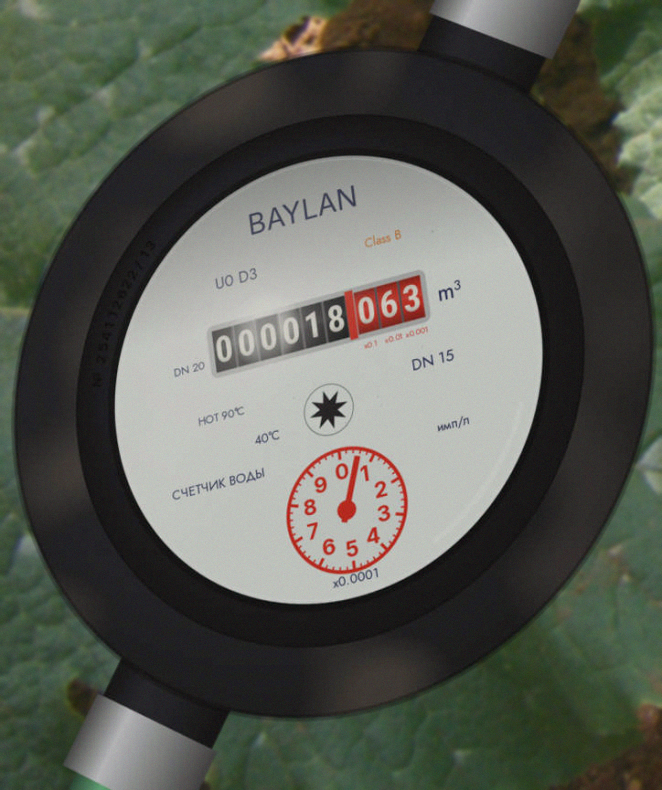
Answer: m³ 18.0630
